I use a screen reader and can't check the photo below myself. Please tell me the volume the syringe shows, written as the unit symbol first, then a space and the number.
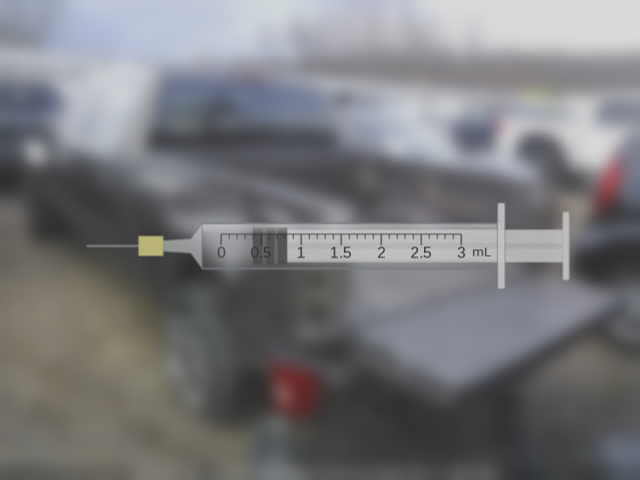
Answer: mL 0.4
